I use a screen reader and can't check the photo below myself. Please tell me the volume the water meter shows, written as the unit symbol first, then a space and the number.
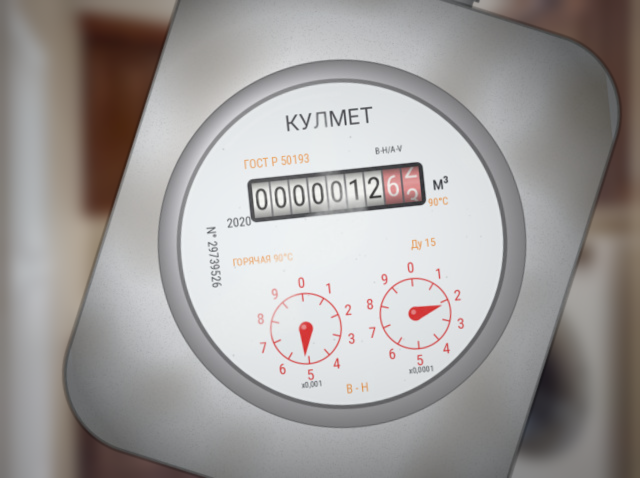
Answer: m³ 12.6252
